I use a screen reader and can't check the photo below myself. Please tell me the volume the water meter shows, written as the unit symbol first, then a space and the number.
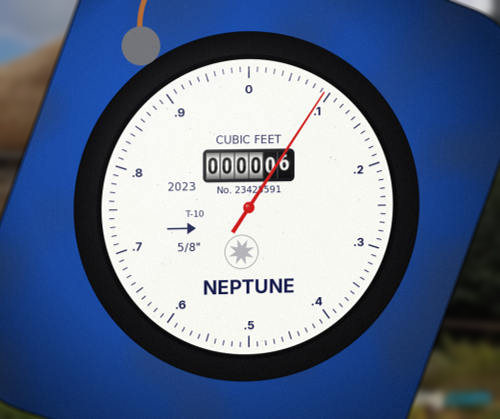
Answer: ft³ 6.09
